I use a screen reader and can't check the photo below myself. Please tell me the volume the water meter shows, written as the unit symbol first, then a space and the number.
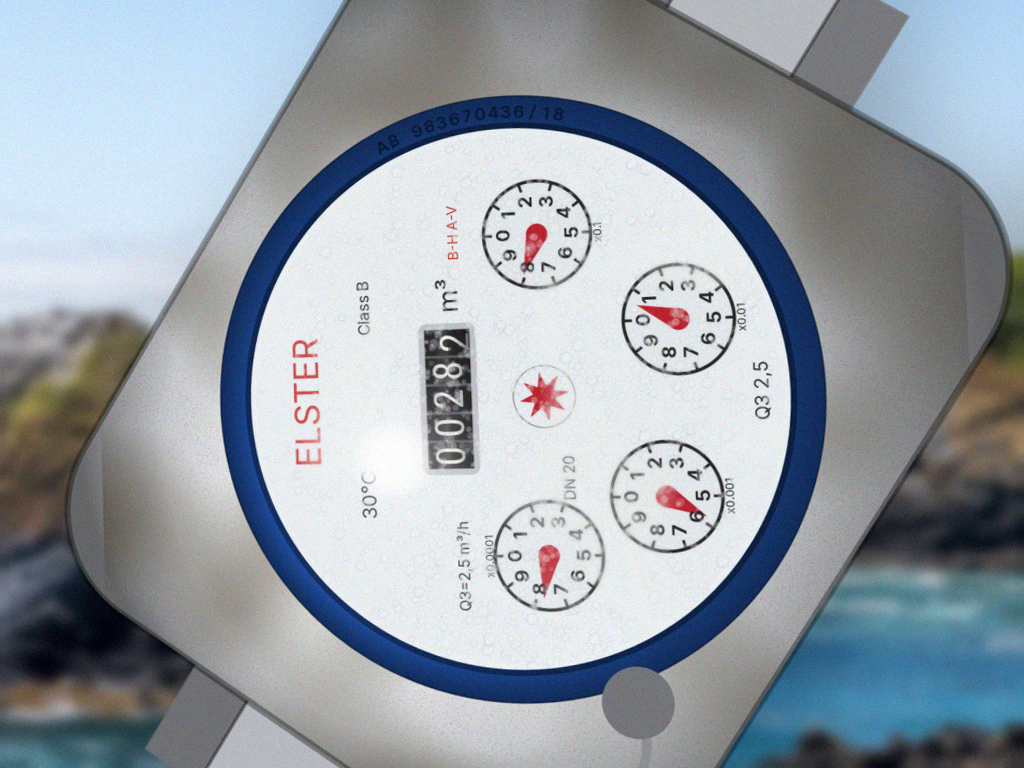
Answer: m³ 281.8057
